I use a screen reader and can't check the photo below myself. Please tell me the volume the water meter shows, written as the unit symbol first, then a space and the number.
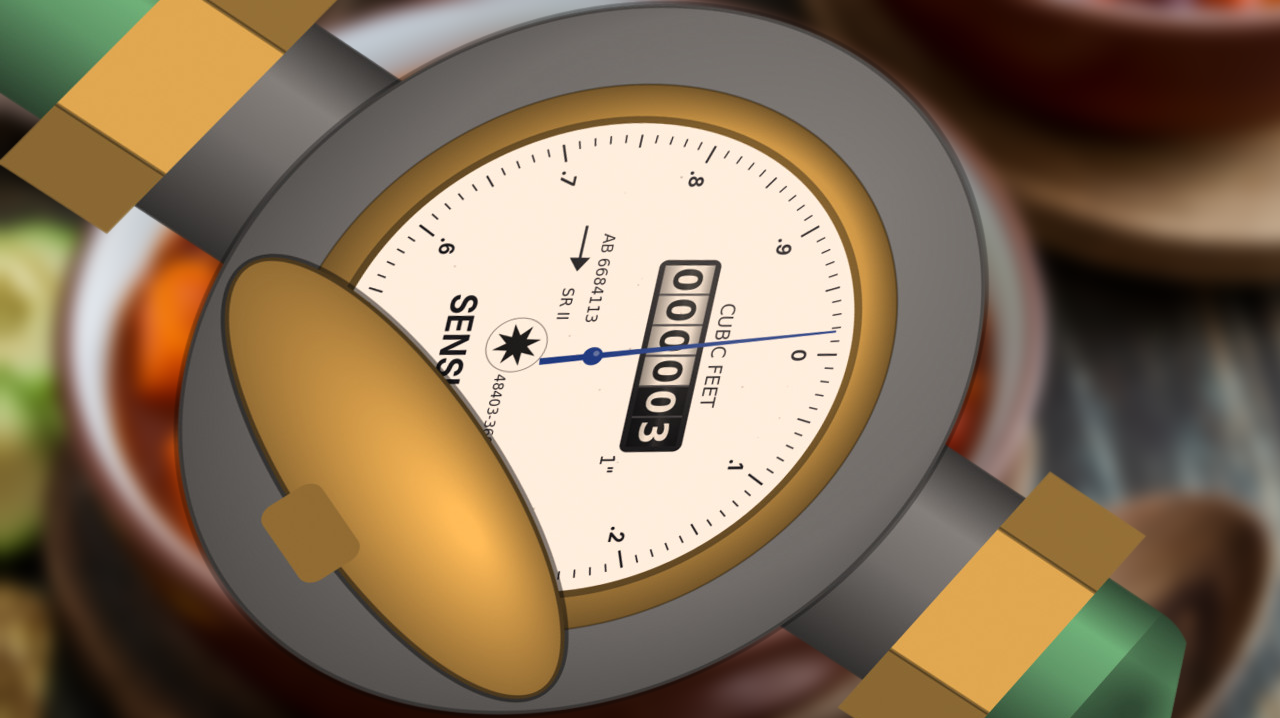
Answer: ft³ 2.98
